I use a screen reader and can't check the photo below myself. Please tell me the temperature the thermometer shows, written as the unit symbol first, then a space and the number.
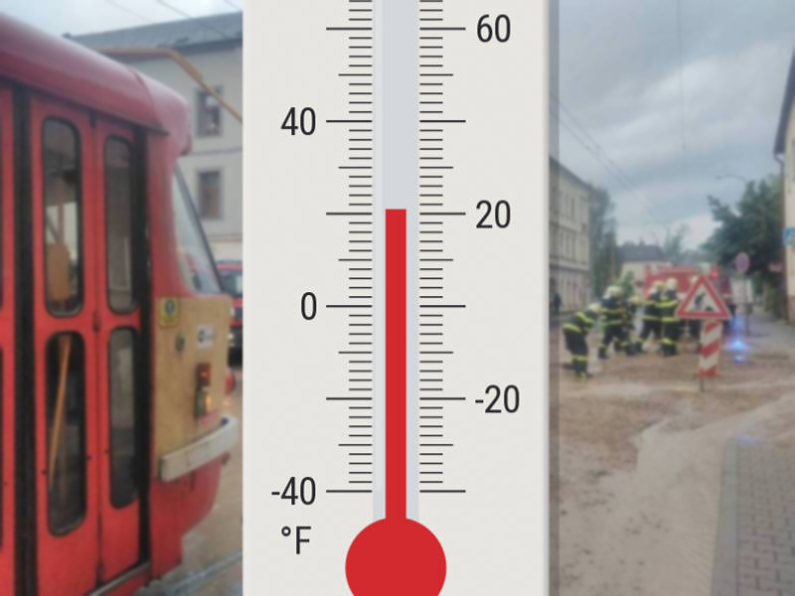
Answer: °F 21
